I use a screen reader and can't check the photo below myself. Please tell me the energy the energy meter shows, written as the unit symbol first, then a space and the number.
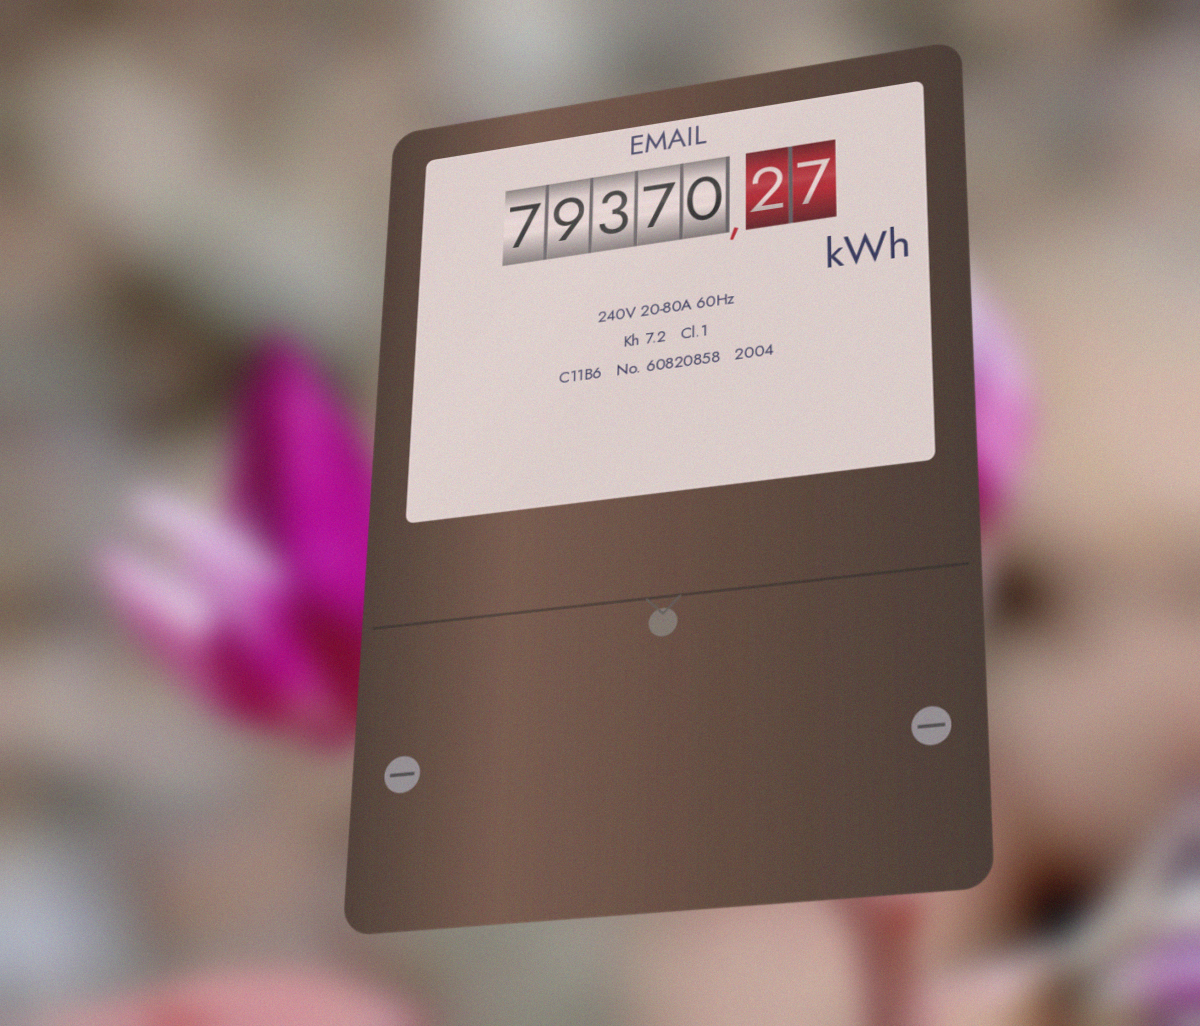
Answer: kWh 79370.27
